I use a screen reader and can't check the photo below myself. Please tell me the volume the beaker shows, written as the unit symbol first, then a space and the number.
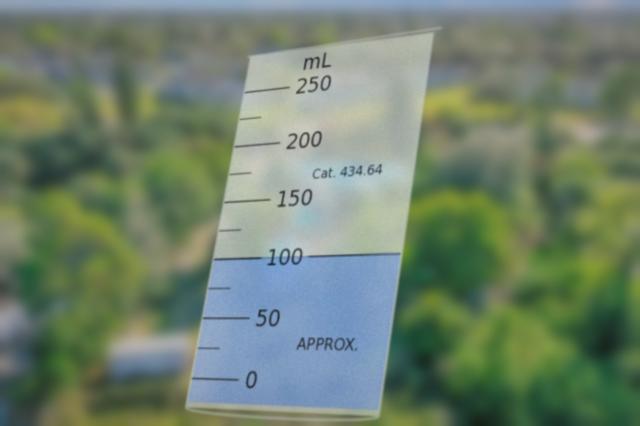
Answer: mL 100
